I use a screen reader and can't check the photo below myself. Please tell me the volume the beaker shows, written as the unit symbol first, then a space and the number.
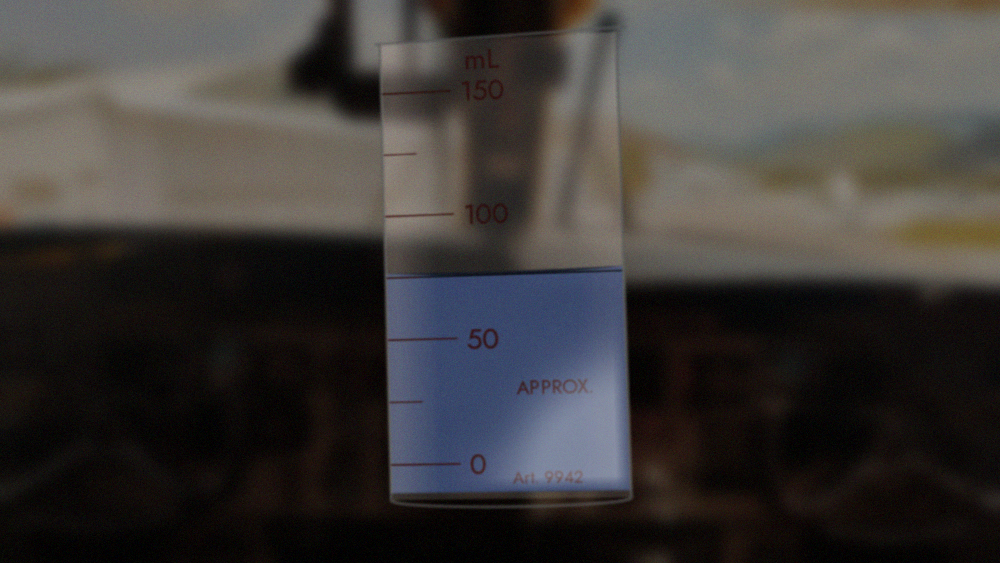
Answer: mL 75
